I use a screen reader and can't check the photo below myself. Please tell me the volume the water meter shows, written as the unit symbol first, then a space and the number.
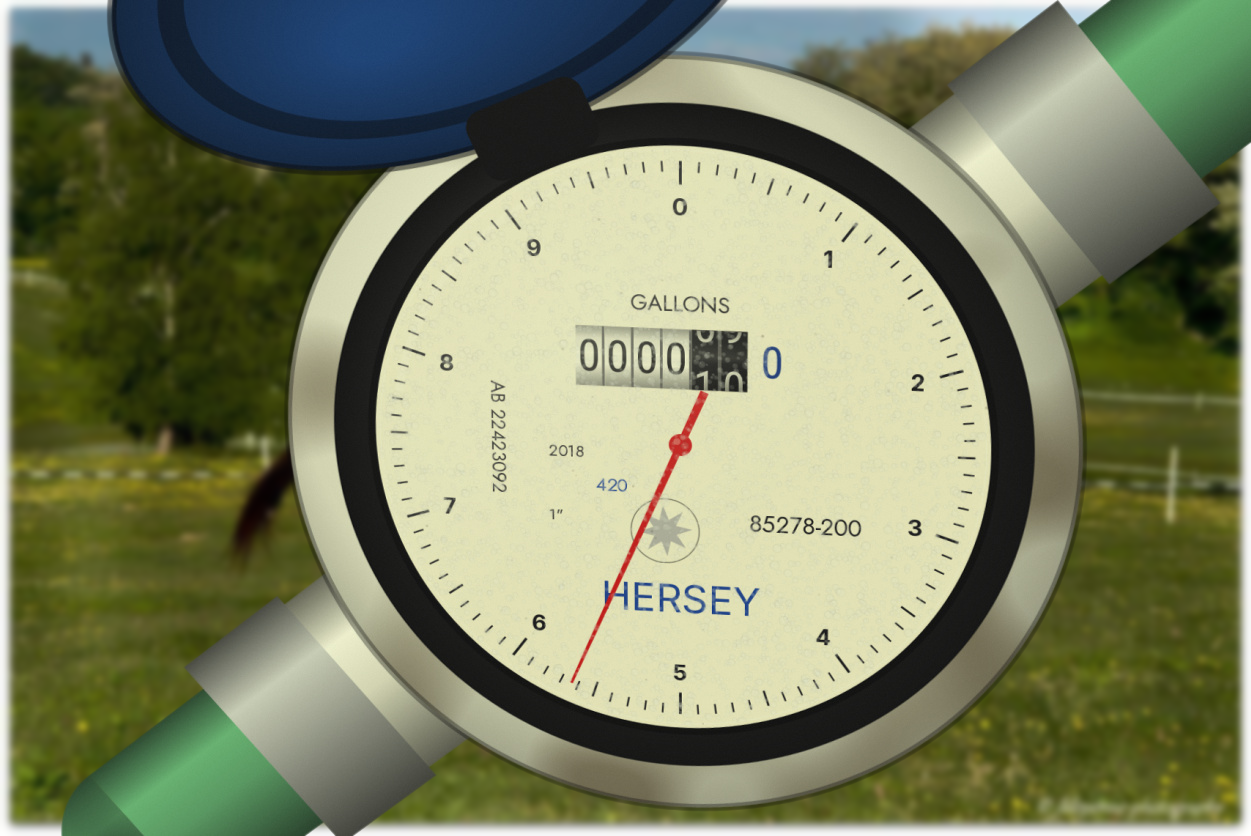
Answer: gal 95.6
